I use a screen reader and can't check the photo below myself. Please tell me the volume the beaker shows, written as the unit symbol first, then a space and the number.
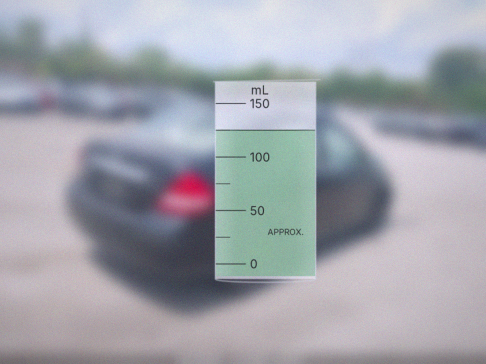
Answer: mL 125
